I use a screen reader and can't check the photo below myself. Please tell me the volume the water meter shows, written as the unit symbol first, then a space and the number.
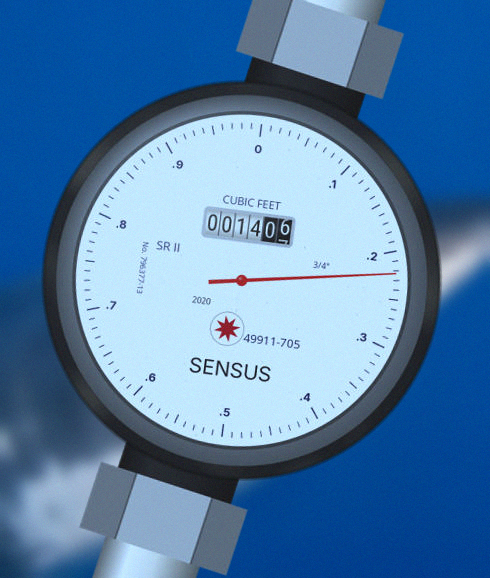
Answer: ft³ 1406.22
